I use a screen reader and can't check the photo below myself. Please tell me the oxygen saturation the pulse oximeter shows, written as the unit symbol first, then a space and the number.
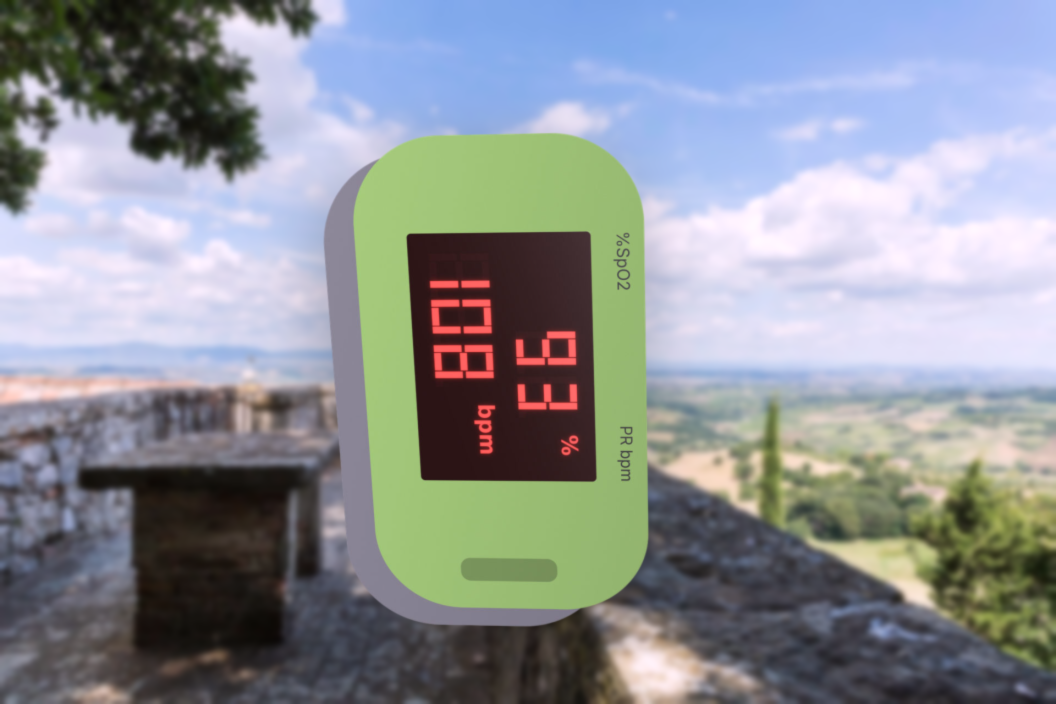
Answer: % 93
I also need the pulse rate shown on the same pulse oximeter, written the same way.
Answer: bpm 108
